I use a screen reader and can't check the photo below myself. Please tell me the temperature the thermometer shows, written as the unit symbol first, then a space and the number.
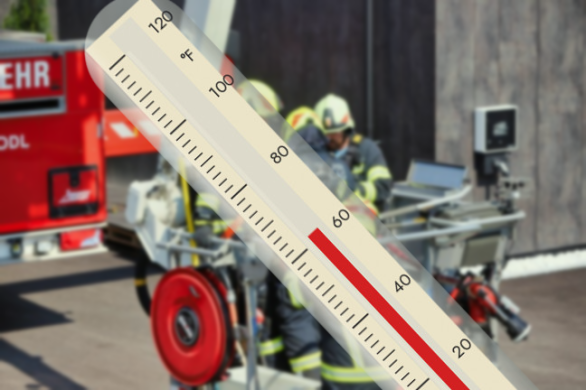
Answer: °F 62
